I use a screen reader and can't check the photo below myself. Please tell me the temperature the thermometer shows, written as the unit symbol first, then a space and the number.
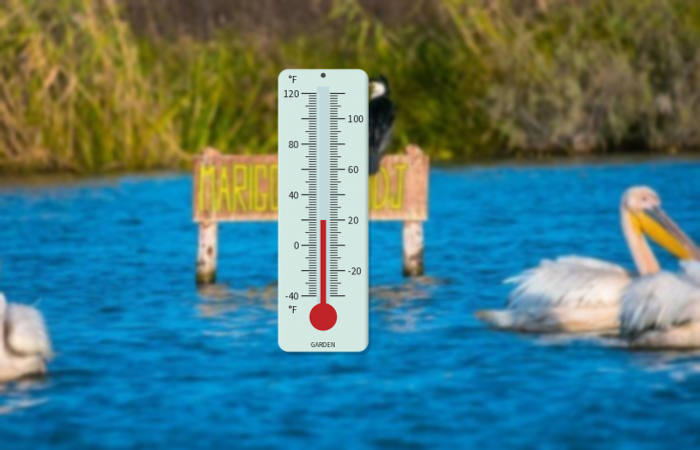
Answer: °F 20
